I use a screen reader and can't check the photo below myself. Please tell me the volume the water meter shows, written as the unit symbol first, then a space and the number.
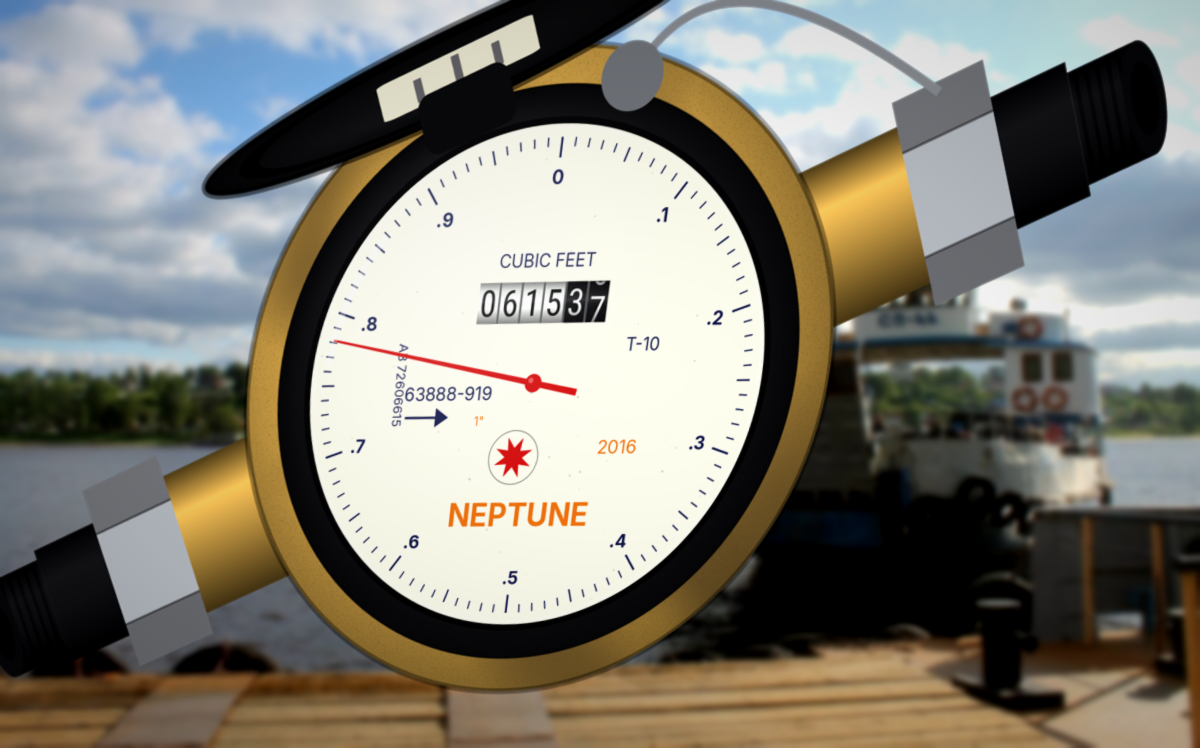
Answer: ft³ 61536.78
